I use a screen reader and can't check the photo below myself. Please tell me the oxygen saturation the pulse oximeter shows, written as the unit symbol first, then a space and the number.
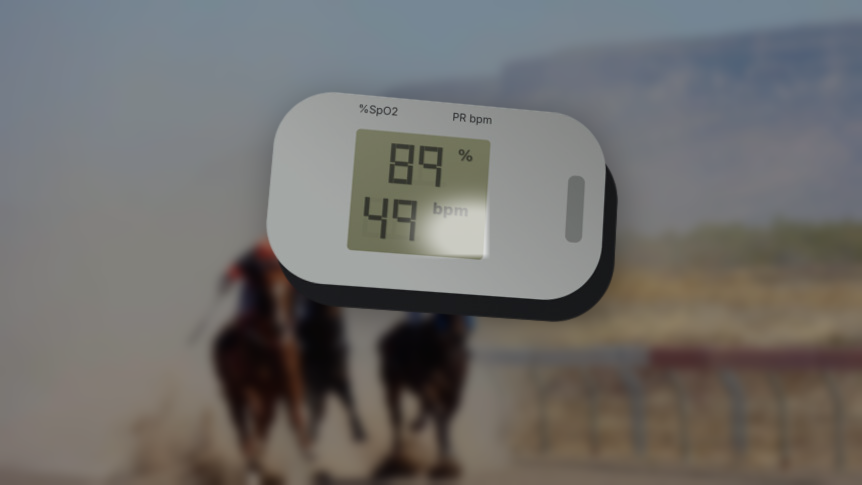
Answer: % 89
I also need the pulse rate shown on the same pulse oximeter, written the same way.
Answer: bpm 49
